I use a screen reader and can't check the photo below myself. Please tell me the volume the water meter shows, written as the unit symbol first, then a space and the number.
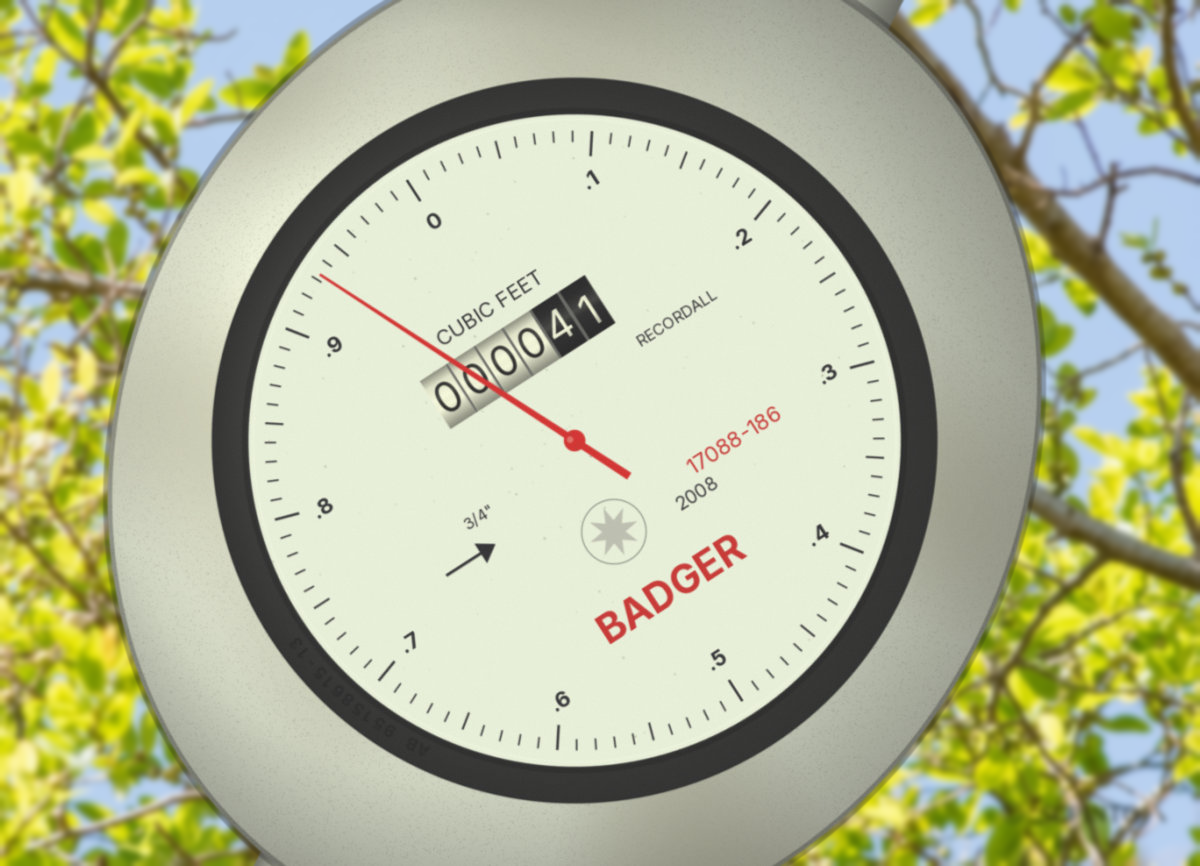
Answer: ft³ 40.93
